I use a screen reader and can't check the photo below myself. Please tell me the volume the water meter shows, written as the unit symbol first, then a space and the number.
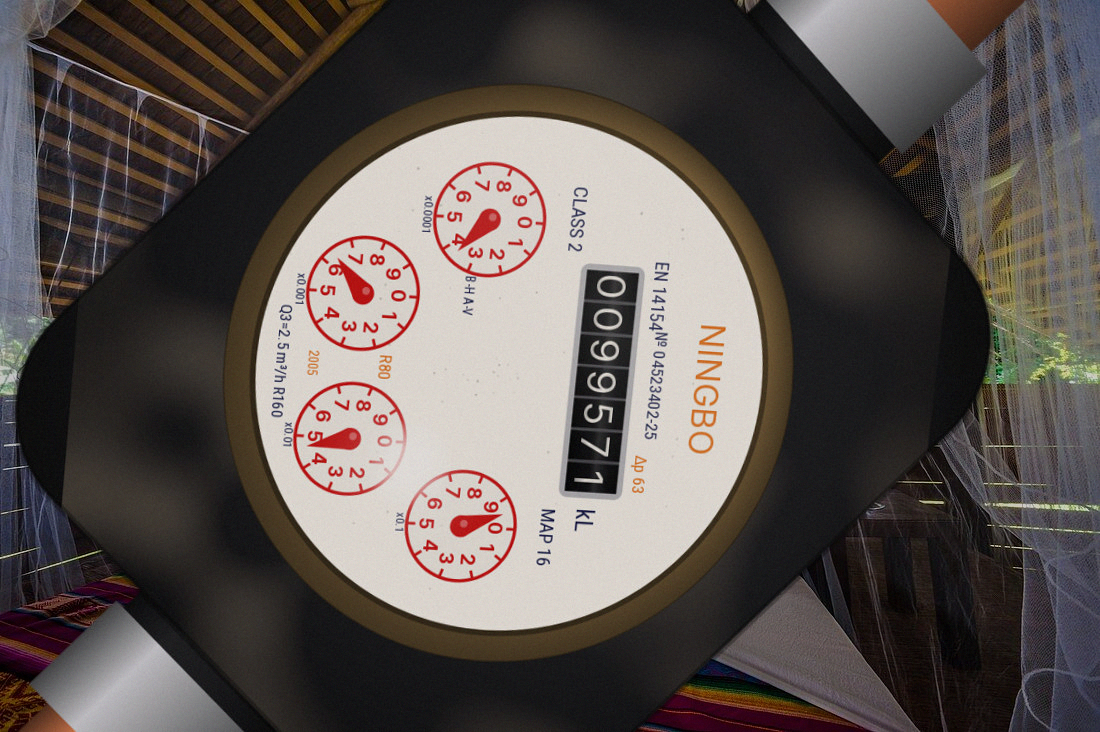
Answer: kL 99570.9463
